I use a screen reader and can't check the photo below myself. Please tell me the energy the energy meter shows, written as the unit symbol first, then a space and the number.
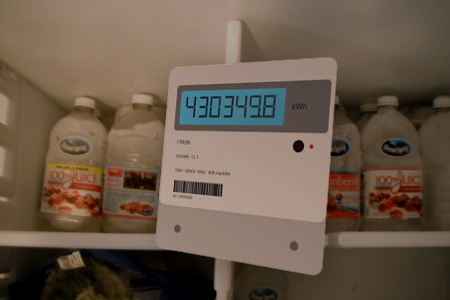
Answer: kWh 430349.8
